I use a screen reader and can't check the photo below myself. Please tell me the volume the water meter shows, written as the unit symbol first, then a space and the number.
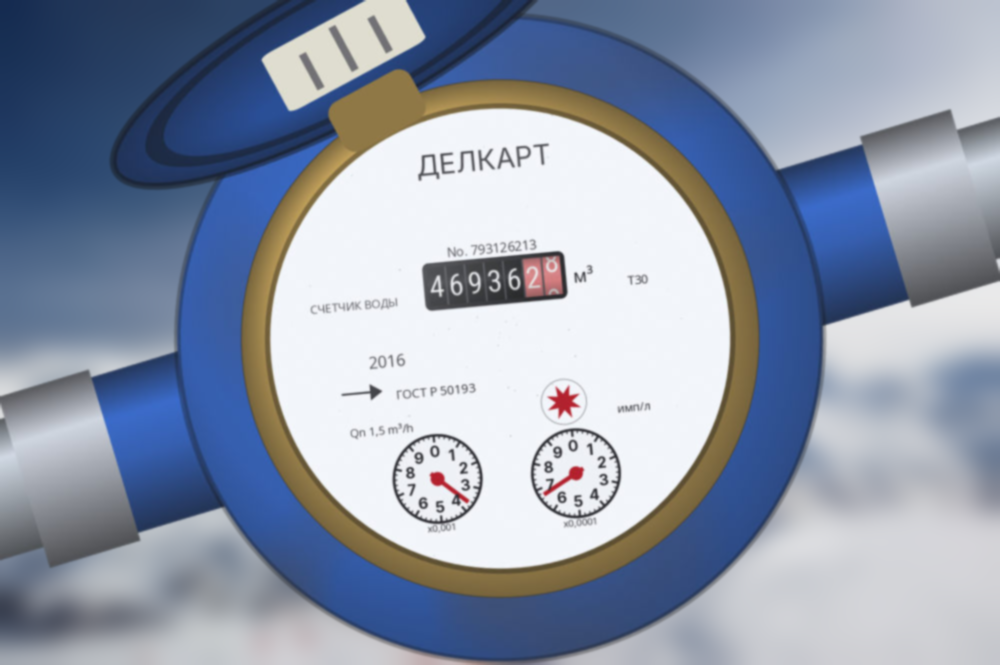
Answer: m³ 46936.2836
